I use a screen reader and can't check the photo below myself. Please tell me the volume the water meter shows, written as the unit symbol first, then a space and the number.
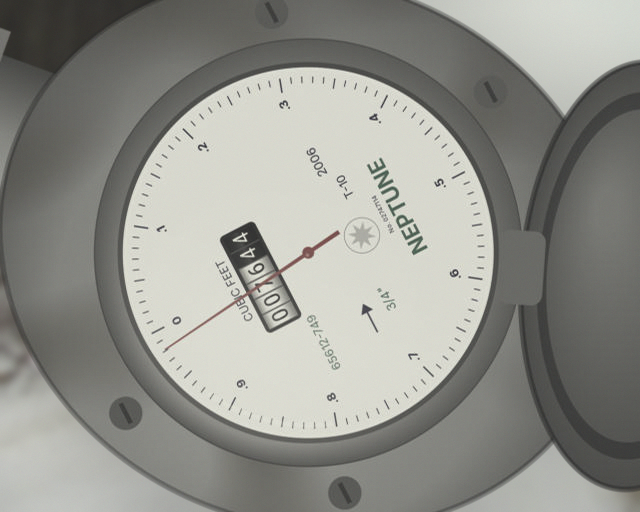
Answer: ft³ 7643.98
